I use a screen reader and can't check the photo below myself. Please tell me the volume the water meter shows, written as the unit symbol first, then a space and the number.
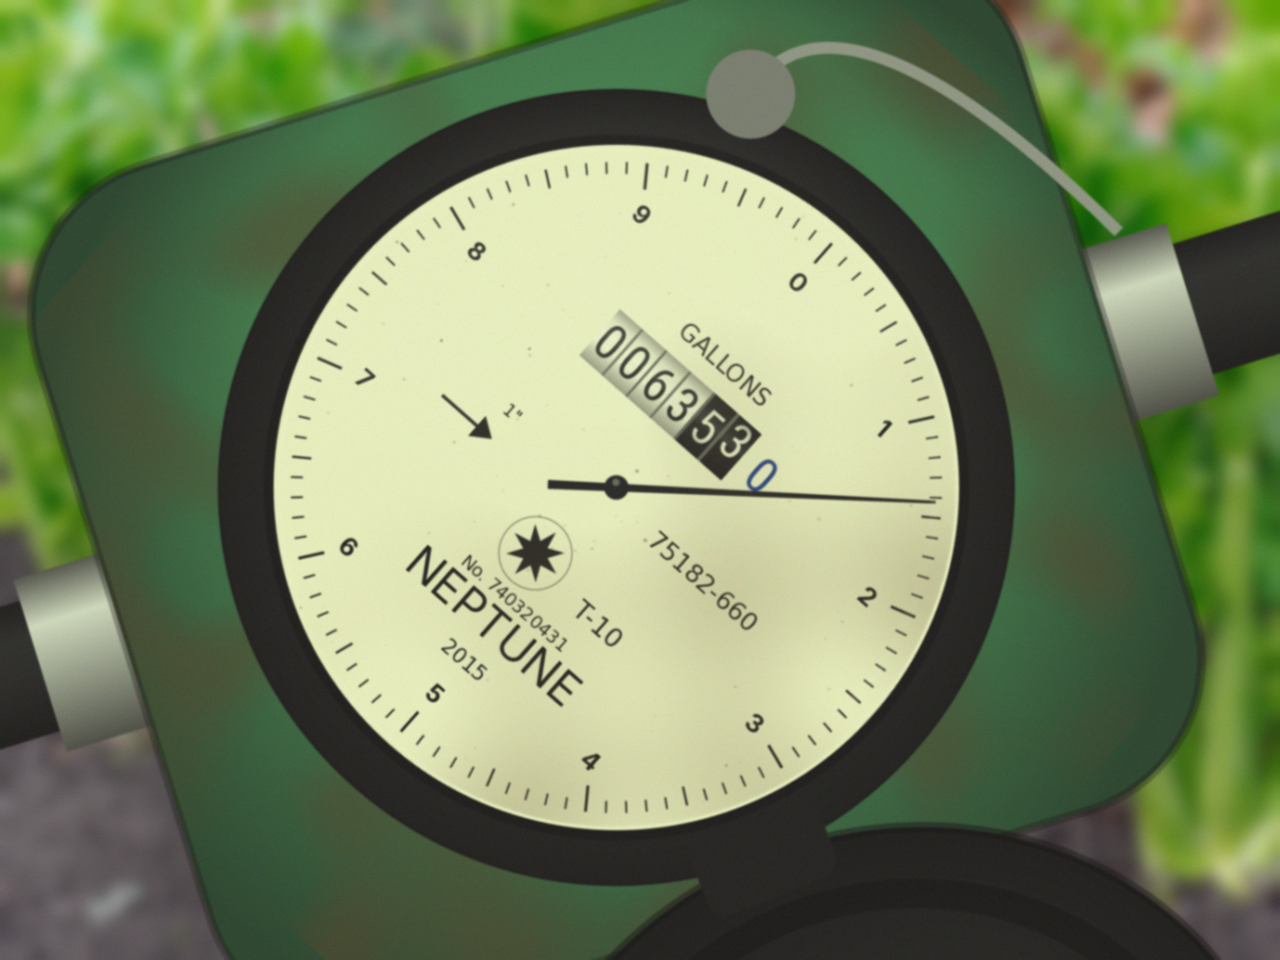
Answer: gal 63531.4
